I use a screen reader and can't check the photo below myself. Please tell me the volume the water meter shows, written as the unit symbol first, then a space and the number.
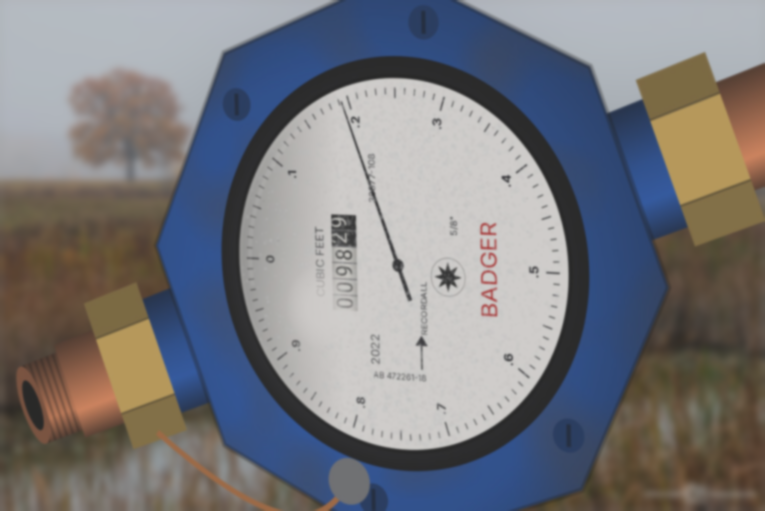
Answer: ft³ 9829.19
